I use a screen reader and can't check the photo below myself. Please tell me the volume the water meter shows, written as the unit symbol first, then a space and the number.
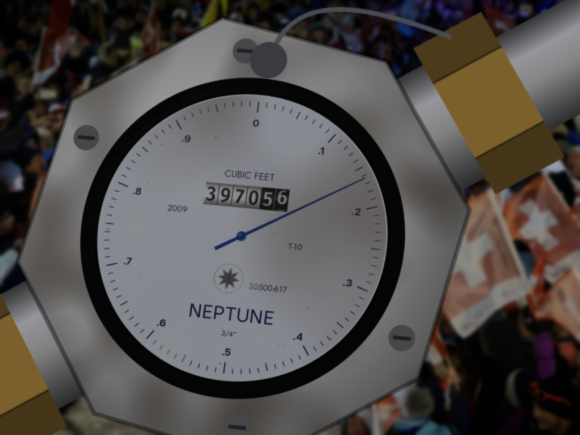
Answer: ft³ 397056.16
